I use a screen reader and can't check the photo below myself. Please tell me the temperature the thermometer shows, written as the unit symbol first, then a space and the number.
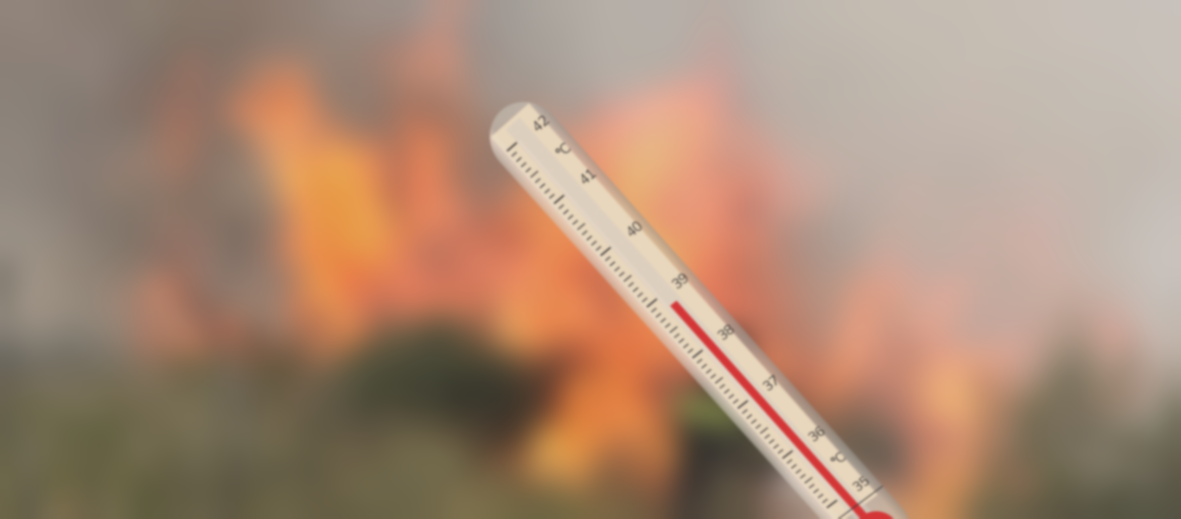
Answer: °C 38.8
